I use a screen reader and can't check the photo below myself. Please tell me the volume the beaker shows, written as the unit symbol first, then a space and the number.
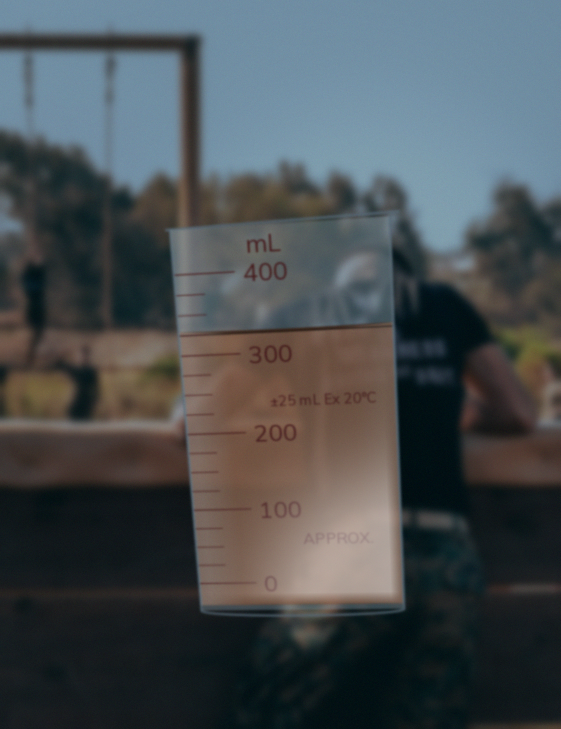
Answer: mL 325
